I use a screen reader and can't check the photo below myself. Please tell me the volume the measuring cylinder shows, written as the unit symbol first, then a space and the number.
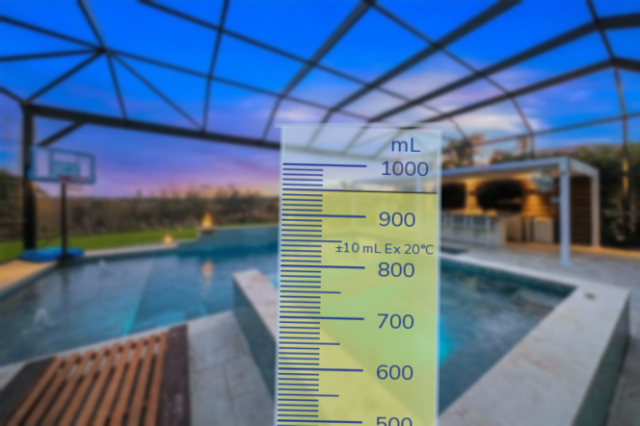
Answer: mL 950
